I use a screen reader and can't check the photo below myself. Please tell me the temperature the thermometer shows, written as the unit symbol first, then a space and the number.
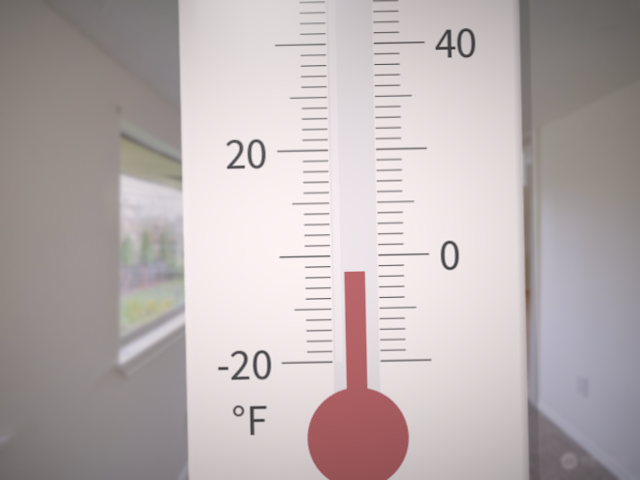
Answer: °F -3
